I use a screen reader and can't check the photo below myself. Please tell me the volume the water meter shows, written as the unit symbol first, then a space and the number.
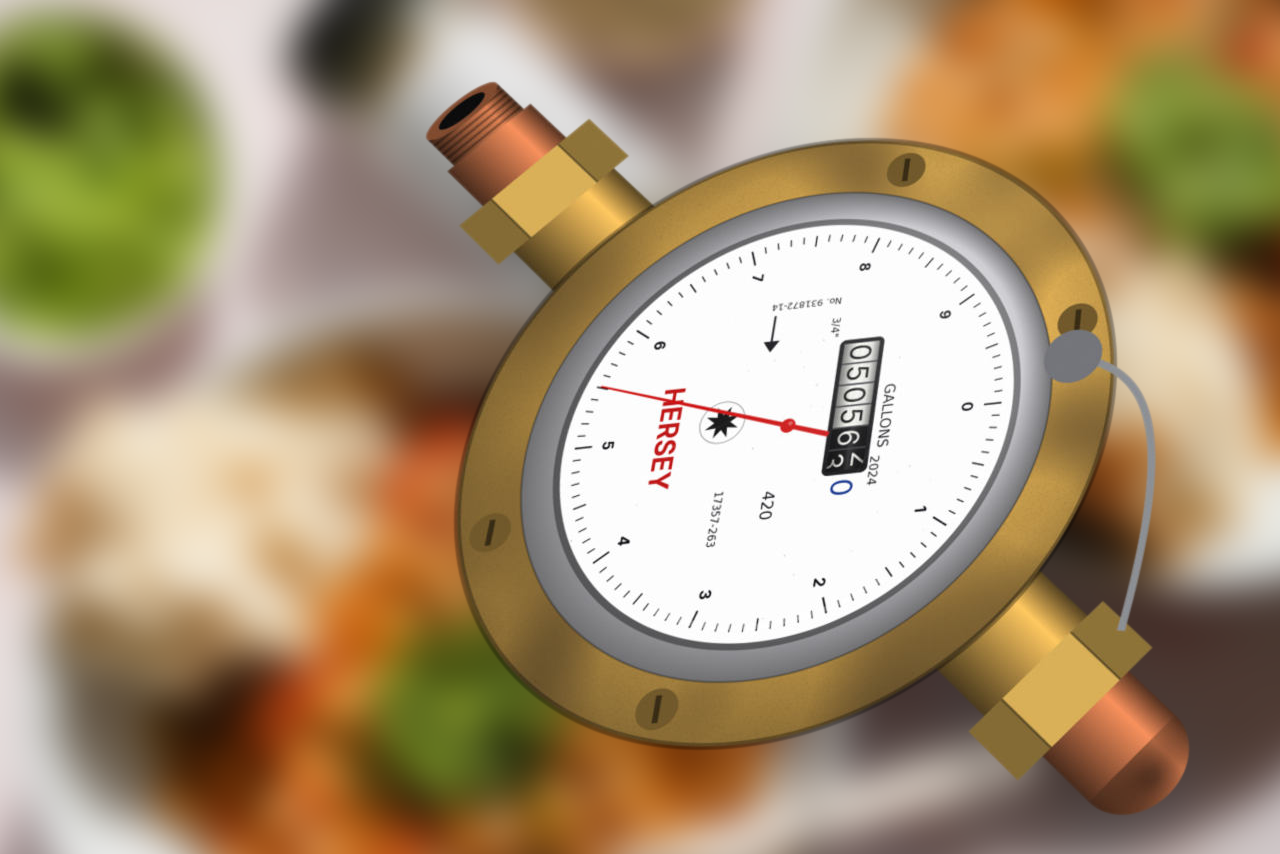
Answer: gal 505625.5
